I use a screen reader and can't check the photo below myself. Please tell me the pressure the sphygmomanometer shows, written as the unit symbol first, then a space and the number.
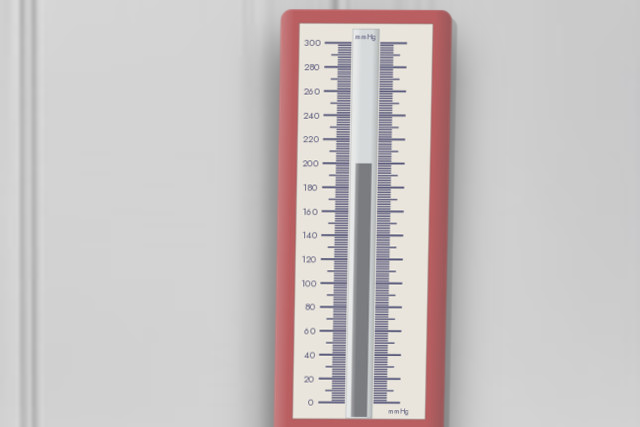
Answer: mmHg 200
